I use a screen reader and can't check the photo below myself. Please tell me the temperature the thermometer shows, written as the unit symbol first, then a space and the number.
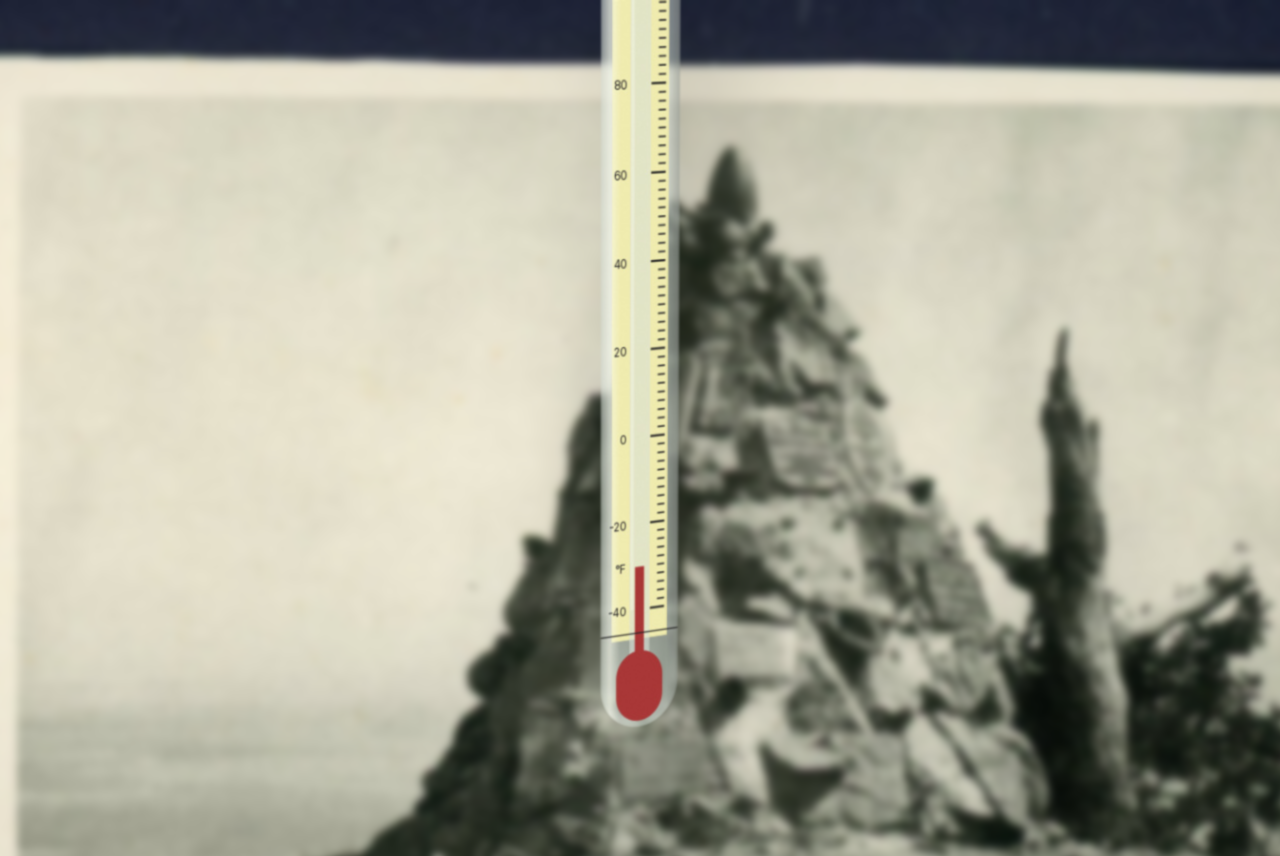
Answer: °F -30
